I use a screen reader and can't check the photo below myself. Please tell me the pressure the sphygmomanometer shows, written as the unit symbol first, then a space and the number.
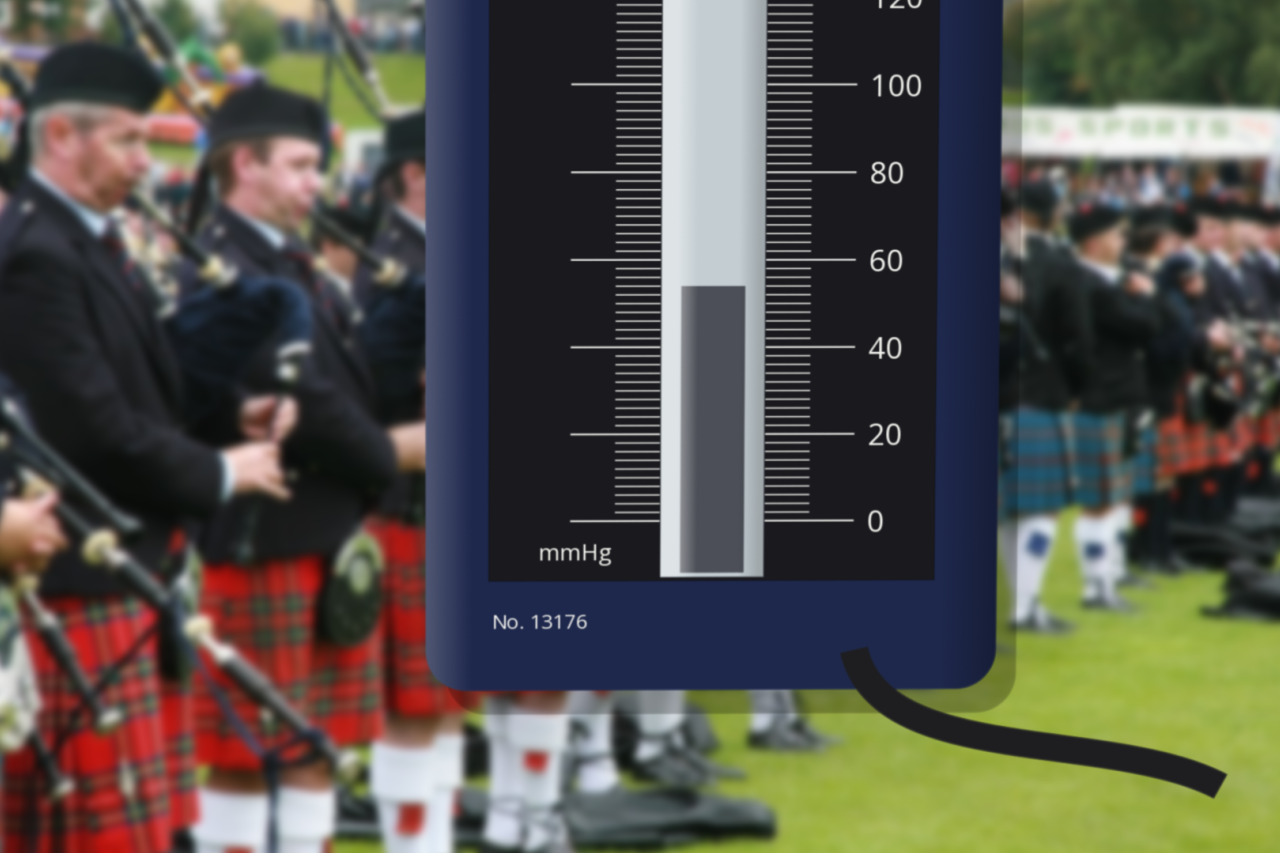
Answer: mmHg 54
